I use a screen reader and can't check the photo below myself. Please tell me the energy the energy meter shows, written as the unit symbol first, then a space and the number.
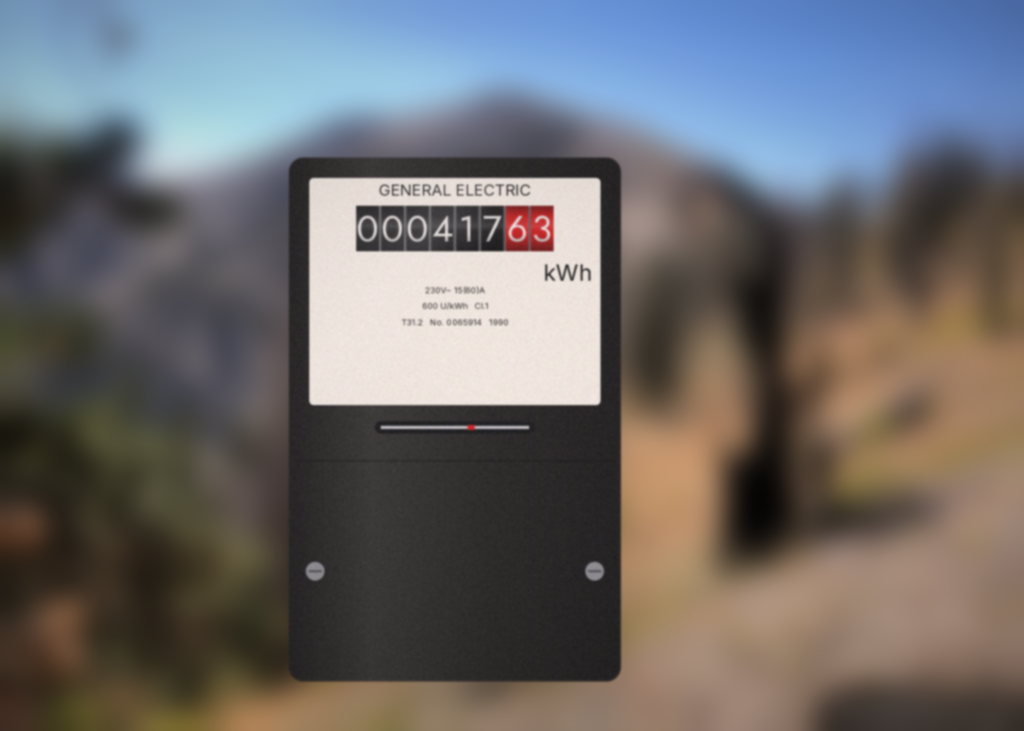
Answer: kWh 417.63
